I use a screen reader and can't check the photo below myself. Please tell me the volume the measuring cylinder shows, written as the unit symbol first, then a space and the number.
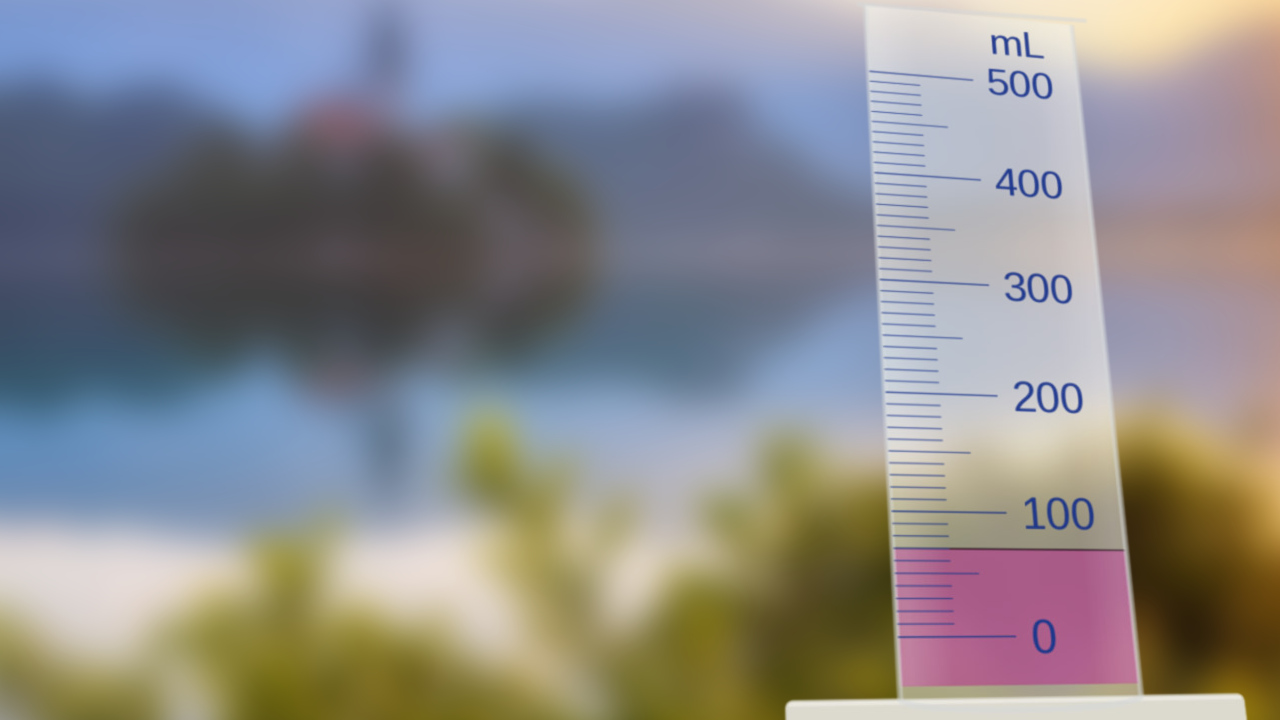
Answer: mL 70
